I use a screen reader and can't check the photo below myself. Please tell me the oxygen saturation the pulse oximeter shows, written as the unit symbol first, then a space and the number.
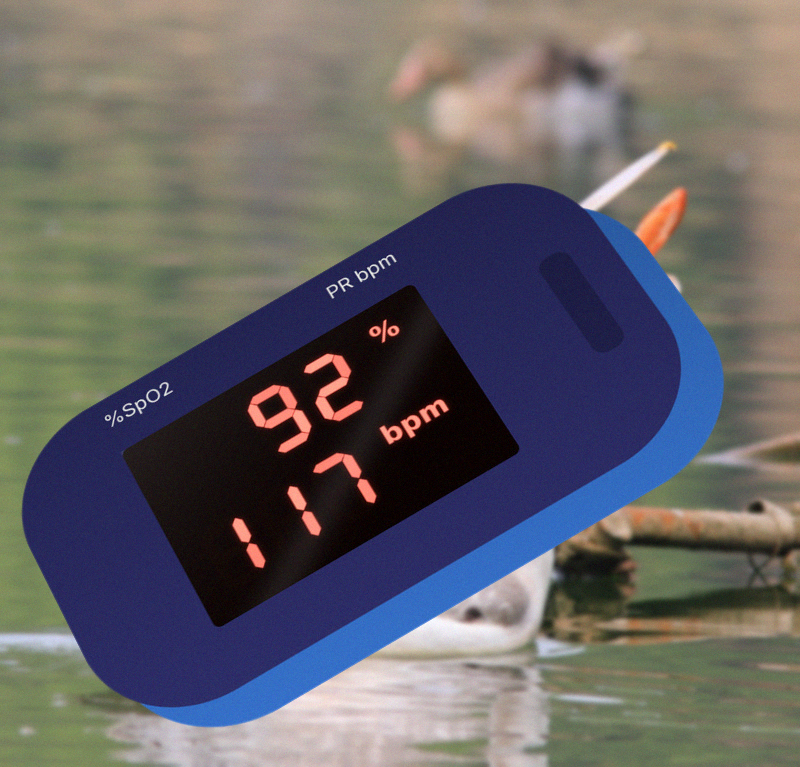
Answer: % 92
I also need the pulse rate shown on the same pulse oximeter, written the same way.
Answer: bpm 117
